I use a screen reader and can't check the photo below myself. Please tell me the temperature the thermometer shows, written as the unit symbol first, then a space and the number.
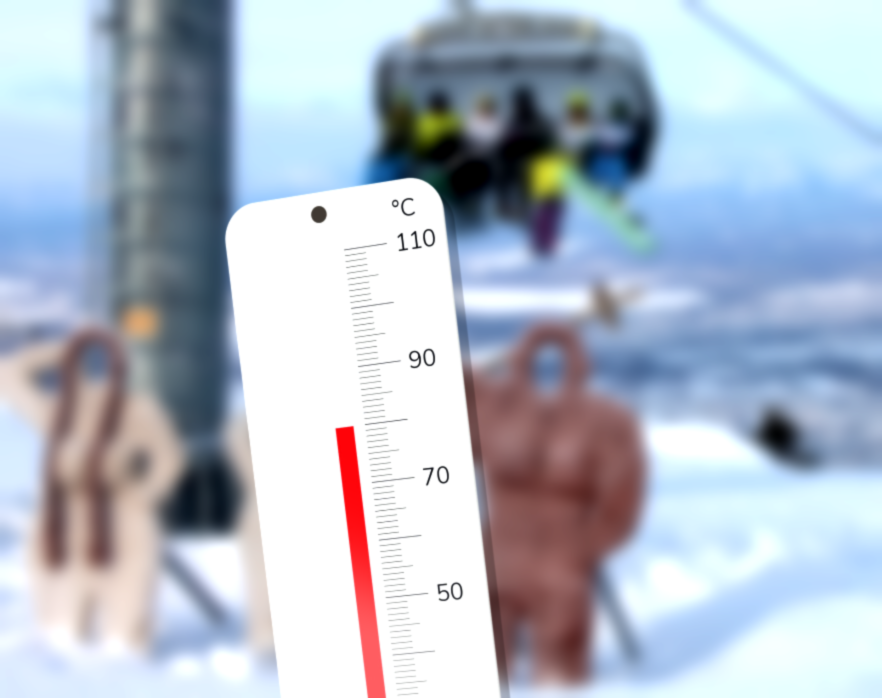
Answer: °C 80
